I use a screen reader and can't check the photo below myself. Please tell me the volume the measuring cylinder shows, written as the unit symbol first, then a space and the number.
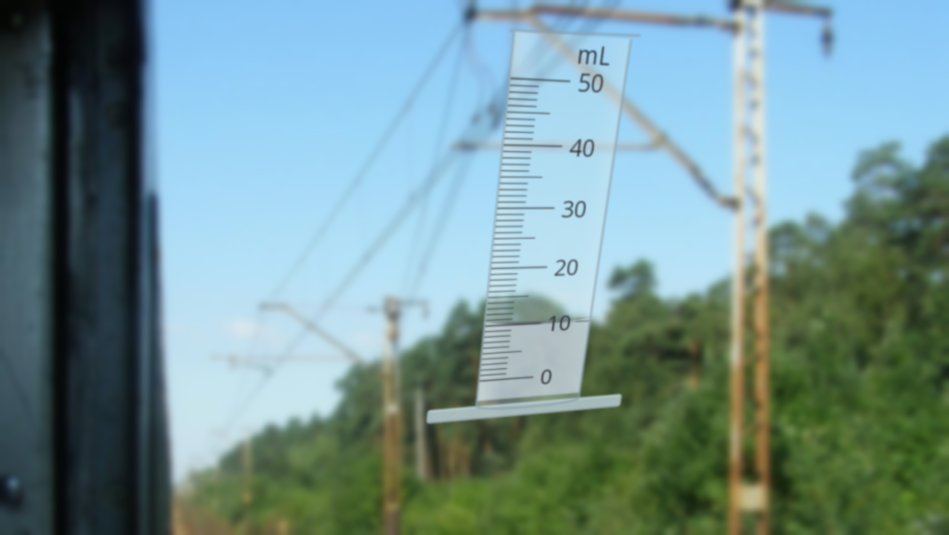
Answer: mL 10
